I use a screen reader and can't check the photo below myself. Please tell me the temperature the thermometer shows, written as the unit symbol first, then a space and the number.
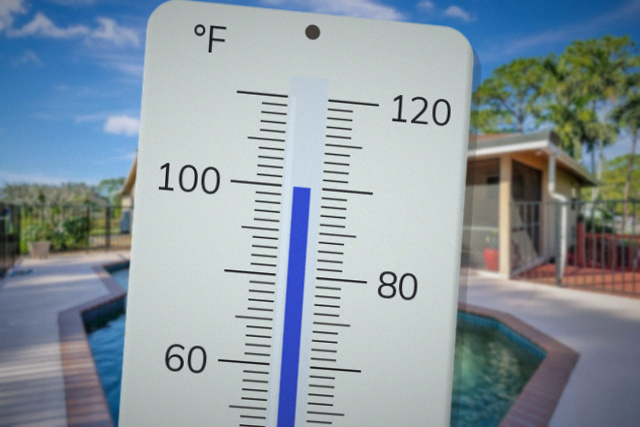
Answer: °F 100
